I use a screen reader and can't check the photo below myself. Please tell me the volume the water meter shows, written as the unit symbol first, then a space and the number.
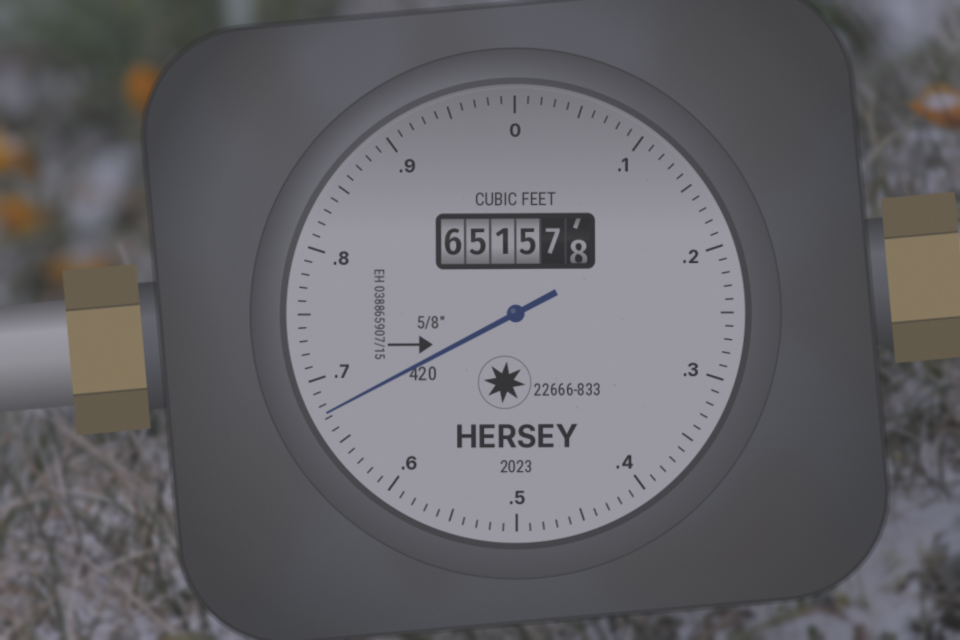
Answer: ft³ 651577.67
